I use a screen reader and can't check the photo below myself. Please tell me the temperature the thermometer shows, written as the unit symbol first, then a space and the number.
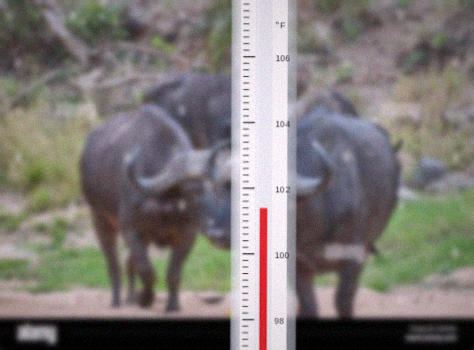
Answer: °F 101.4
